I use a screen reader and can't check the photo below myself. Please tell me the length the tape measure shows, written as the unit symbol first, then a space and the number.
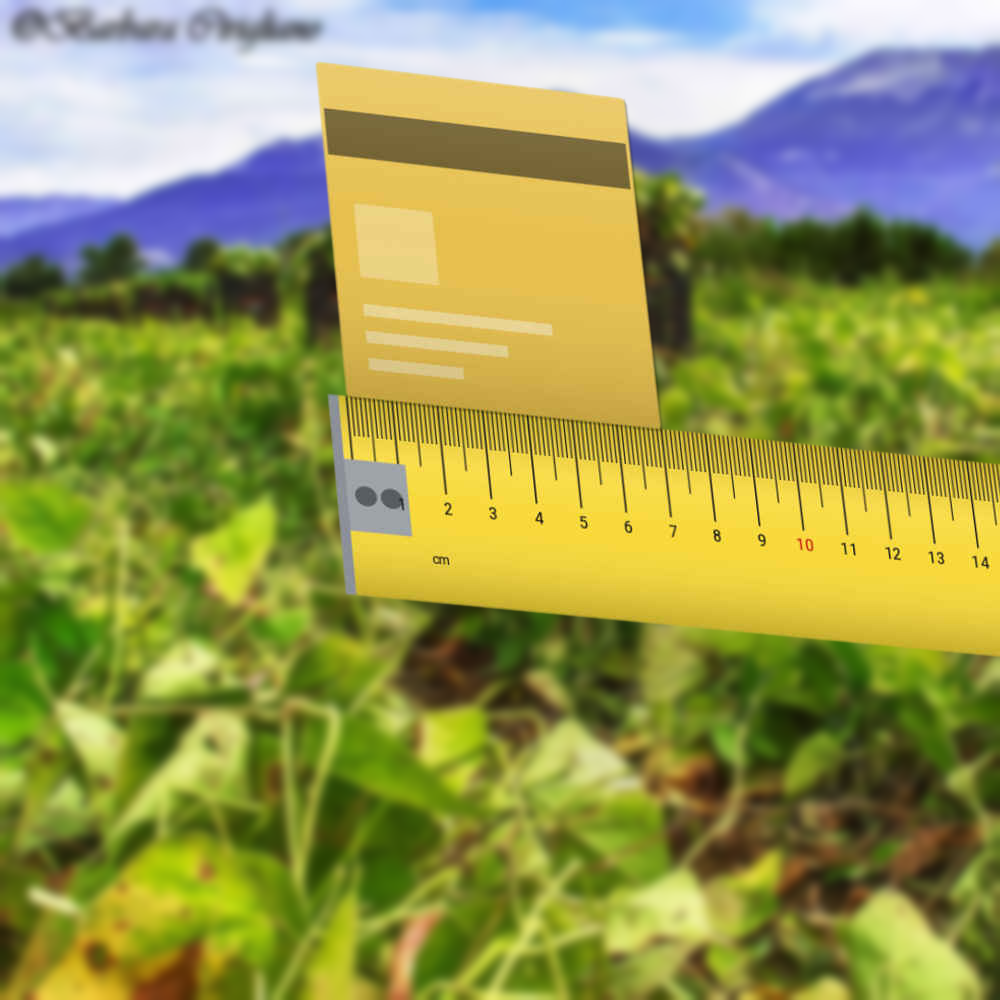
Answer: cm 7
